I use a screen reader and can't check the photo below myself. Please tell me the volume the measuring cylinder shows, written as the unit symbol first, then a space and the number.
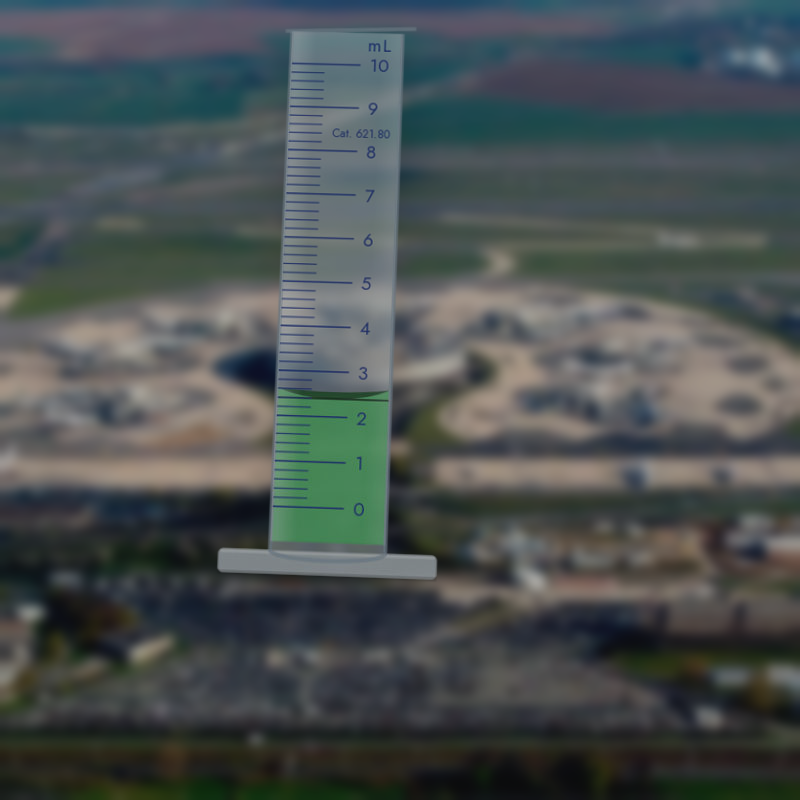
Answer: mL 2.4
